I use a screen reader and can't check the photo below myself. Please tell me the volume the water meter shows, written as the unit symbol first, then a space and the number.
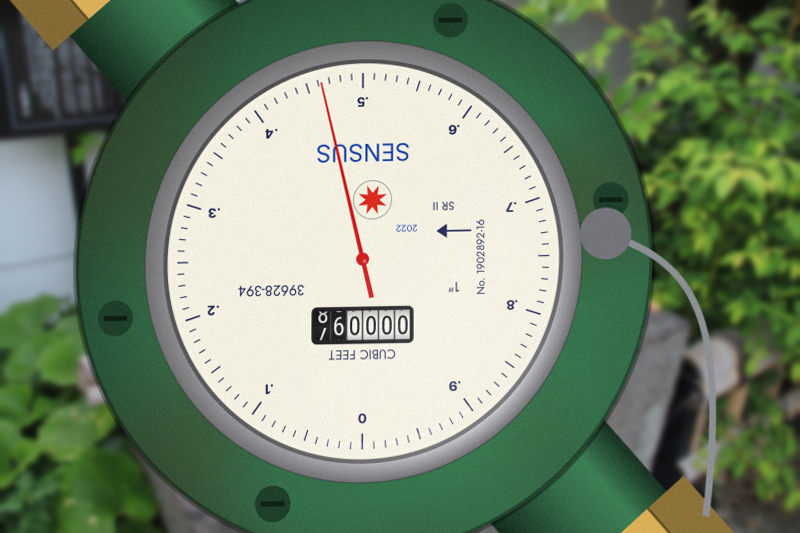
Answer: ft³ 97.46
